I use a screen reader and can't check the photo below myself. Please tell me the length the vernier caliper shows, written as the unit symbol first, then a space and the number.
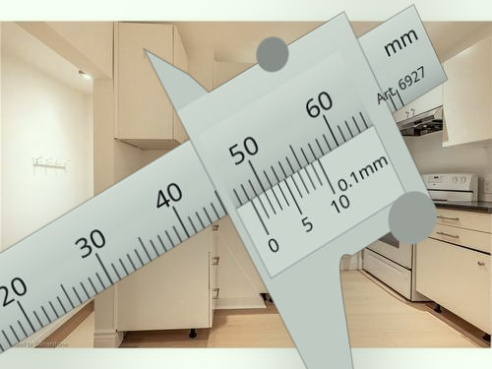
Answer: mm 48.2
